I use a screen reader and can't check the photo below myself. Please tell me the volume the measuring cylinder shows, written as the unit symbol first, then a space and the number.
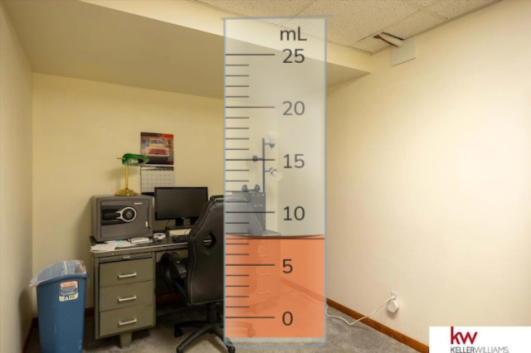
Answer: mL 7.5
